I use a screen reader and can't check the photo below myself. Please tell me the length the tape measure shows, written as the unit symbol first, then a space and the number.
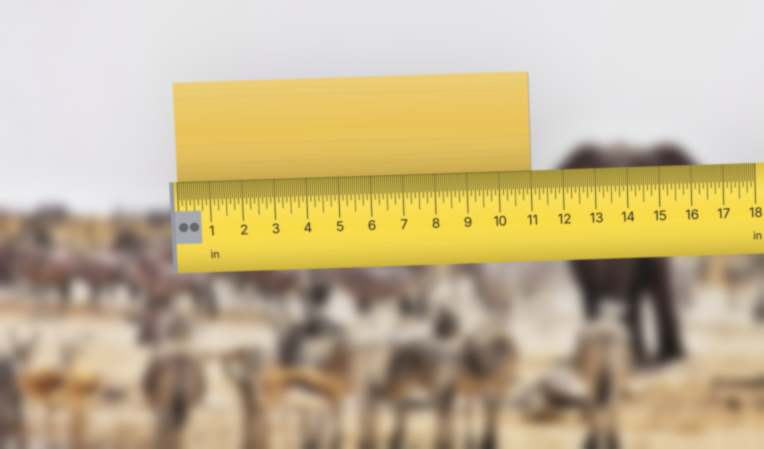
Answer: in 11
